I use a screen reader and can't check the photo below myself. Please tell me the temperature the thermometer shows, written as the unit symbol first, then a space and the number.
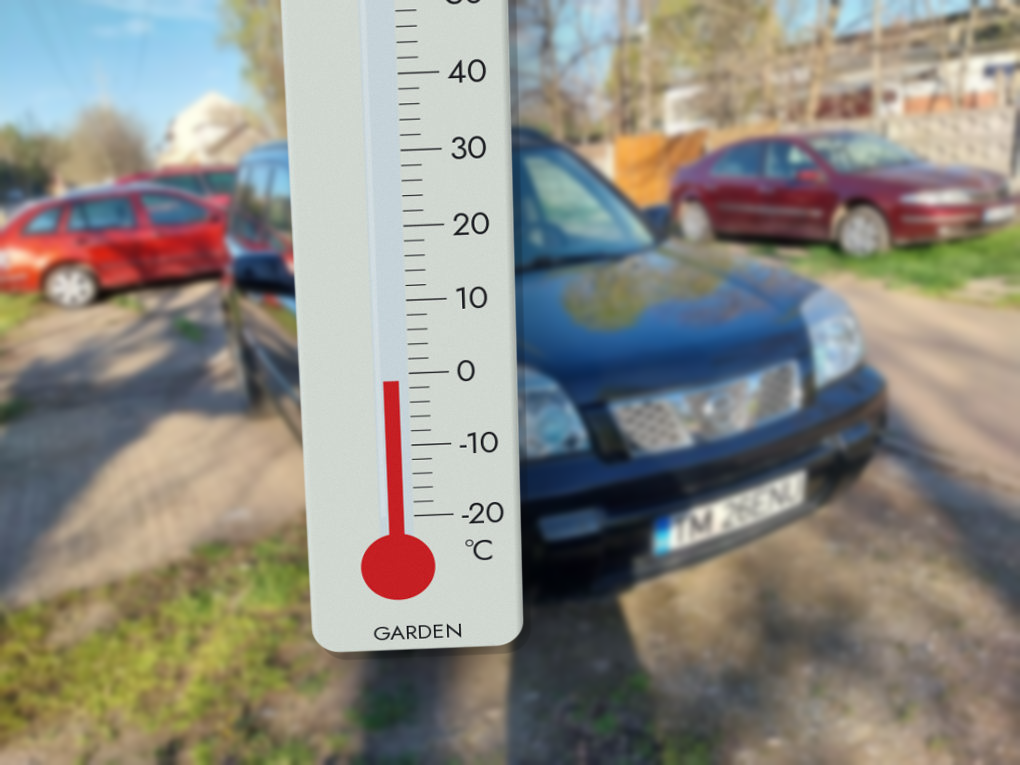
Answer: °C -1
